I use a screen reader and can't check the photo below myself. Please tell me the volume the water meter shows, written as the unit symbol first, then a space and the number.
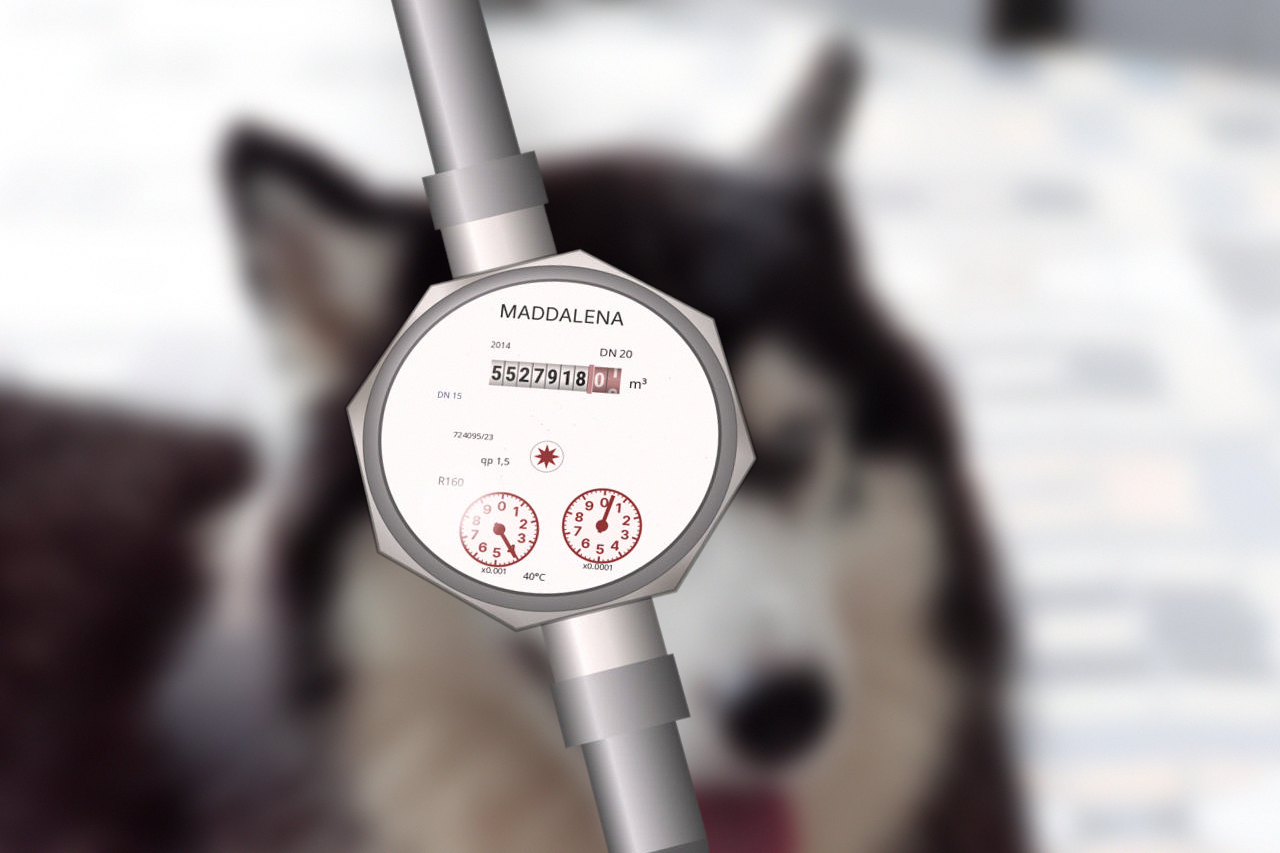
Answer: m³ 5527918.0140
